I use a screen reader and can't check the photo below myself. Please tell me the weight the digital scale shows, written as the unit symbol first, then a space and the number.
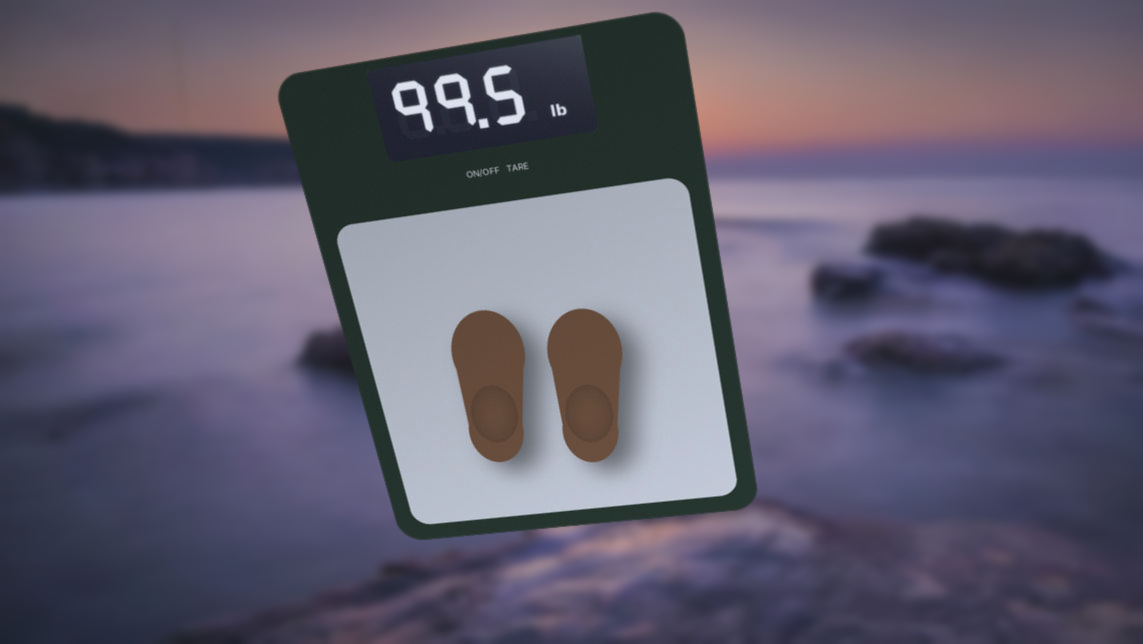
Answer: lb 99.5
